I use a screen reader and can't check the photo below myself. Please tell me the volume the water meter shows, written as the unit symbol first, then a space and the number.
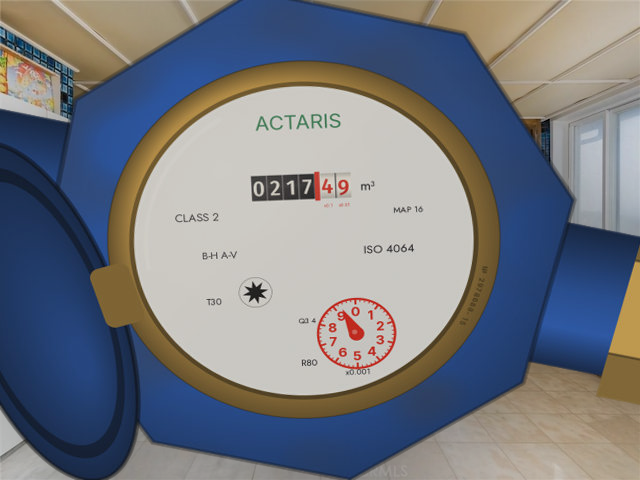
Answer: m³ 217.489
